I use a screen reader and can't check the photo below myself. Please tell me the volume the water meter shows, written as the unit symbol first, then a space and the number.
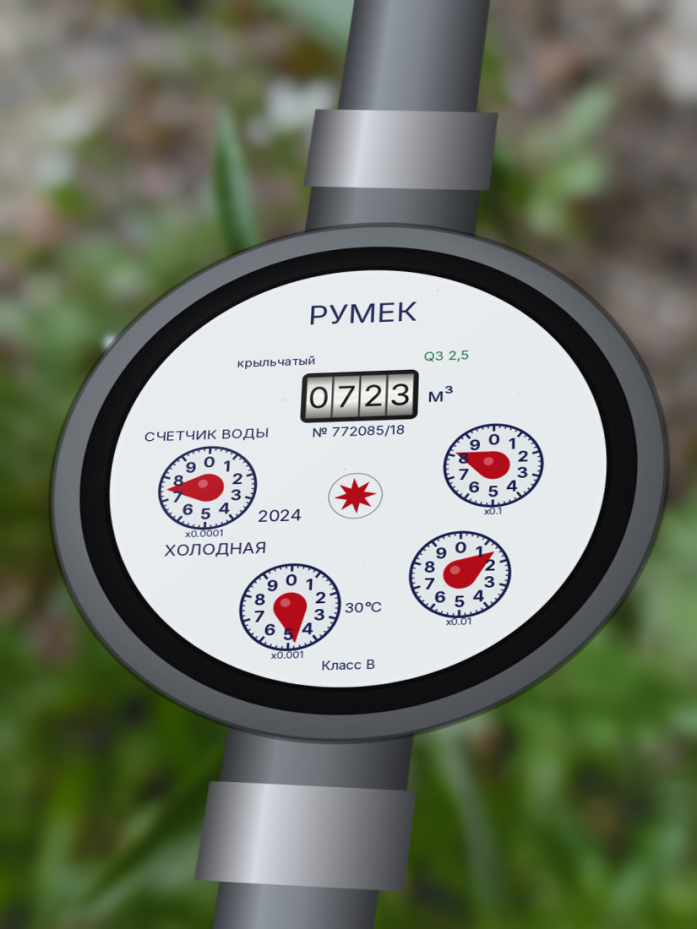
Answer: m³ 723.8147
